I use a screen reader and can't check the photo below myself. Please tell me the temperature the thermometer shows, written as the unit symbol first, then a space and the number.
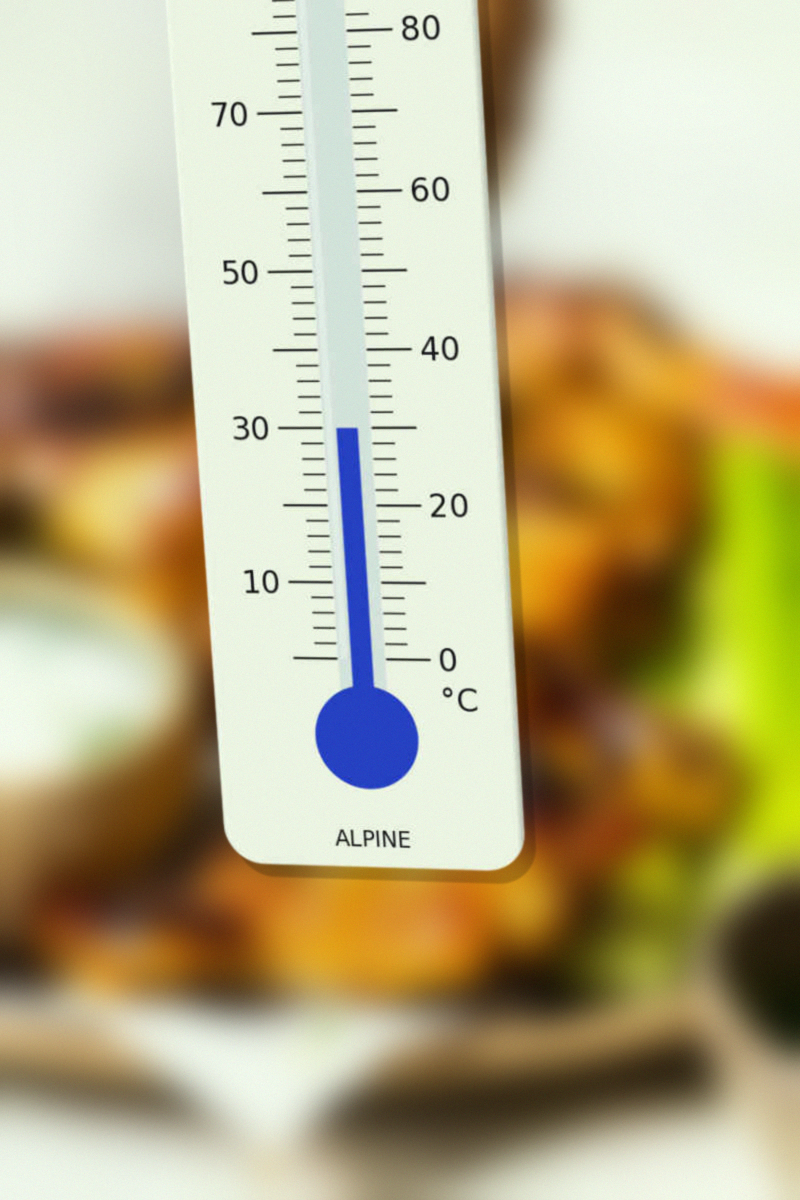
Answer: °C 30
